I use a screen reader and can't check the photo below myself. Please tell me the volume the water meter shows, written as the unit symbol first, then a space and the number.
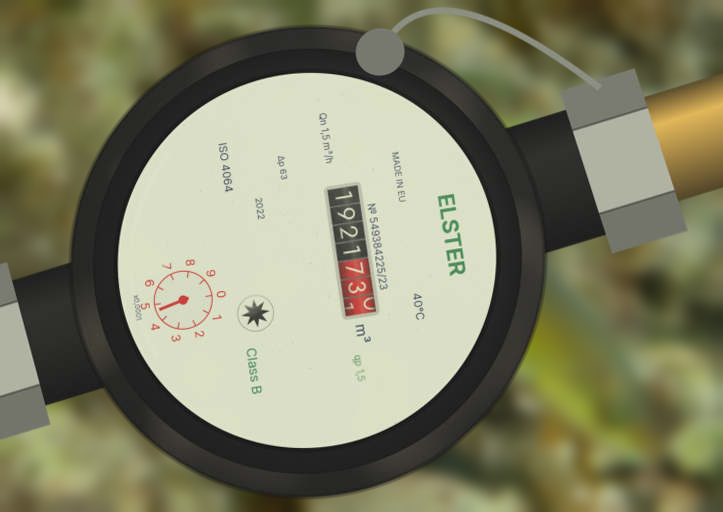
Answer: m³ 1921.7304
